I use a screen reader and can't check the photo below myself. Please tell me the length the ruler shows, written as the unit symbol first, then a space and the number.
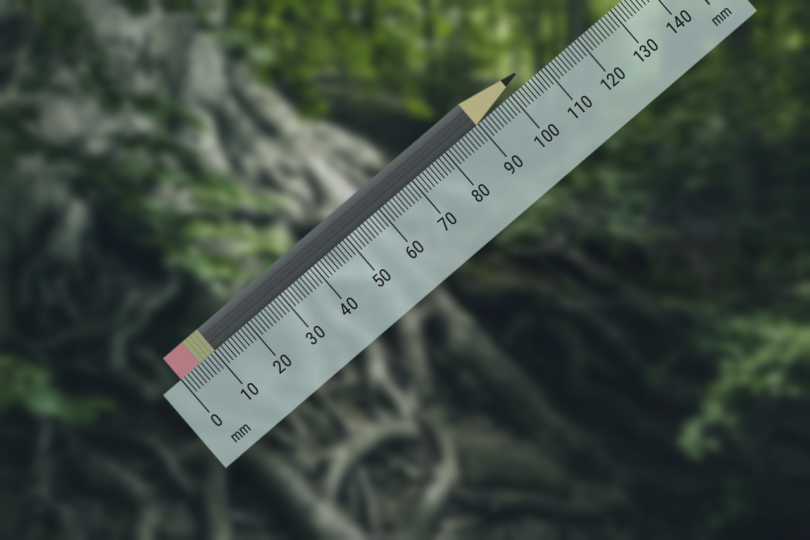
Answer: mm 104
